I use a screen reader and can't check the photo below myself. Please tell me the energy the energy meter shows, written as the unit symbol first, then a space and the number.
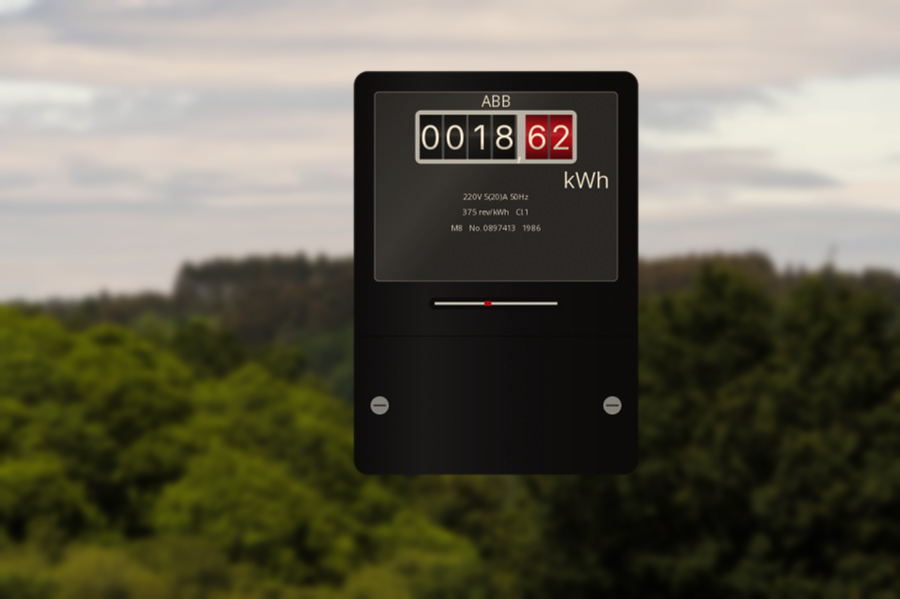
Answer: kWh 18.62
